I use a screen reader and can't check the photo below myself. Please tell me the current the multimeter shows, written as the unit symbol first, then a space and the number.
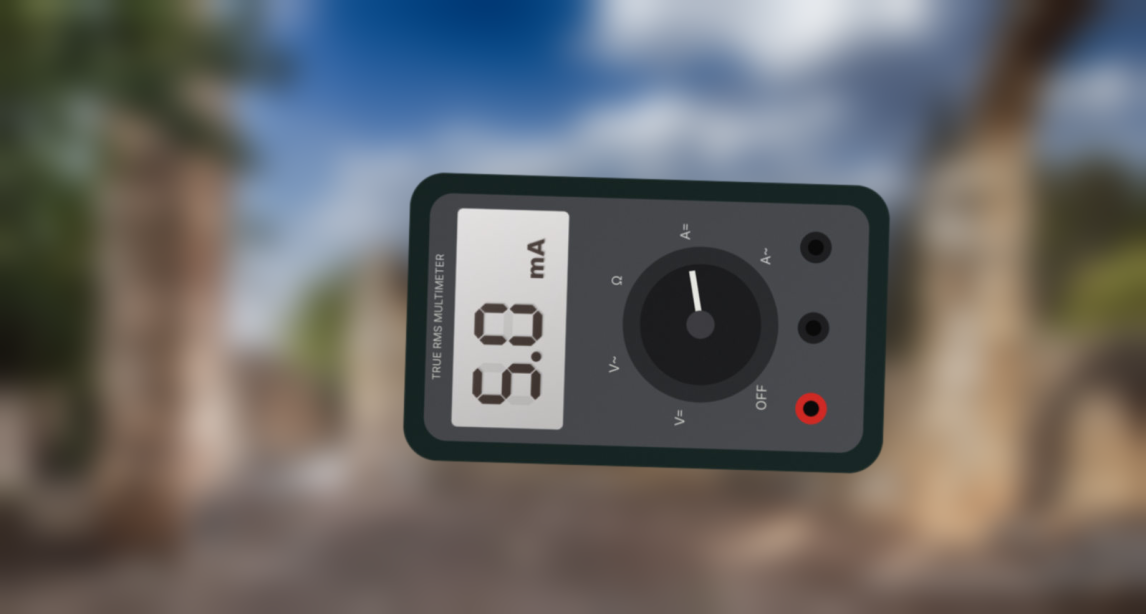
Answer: mA 5.0
